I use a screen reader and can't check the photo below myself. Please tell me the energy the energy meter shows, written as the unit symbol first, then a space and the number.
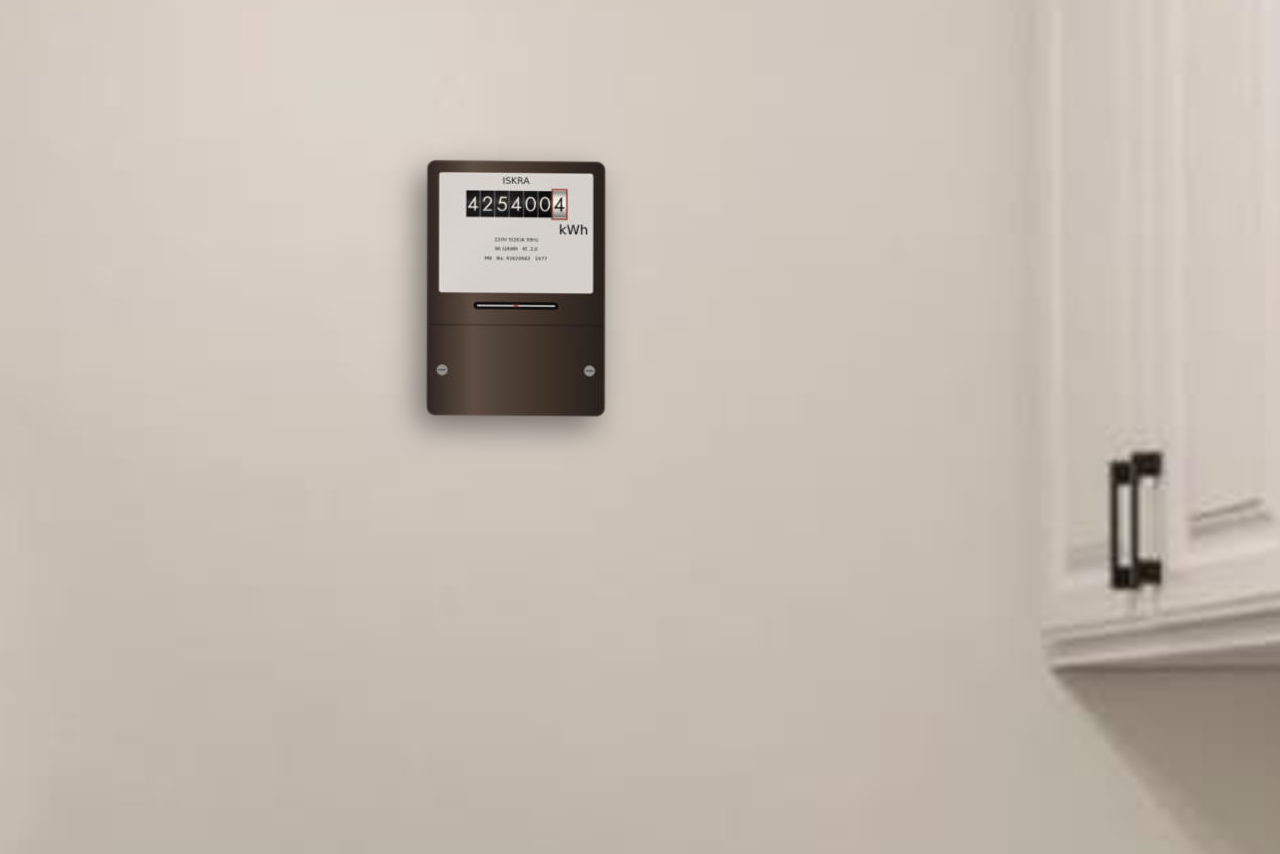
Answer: kWh 425400.4
